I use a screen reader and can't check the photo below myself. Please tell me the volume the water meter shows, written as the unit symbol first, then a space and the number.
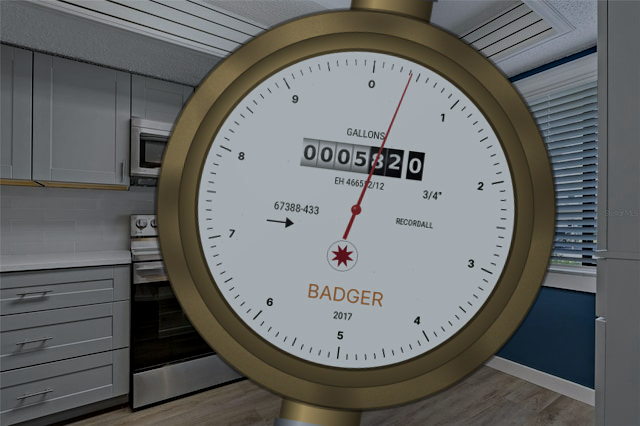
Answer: gal 5820.4
